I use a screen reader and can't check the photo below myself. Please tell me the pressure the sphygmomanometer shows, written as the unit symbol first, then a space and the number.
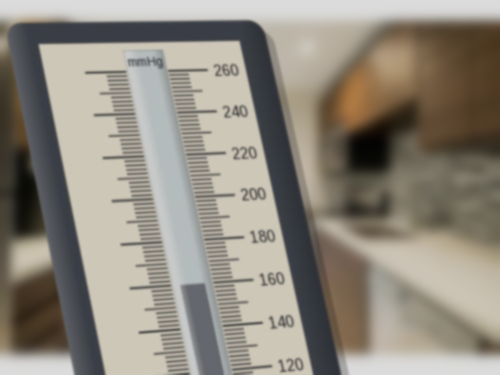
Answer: mmHg 160
